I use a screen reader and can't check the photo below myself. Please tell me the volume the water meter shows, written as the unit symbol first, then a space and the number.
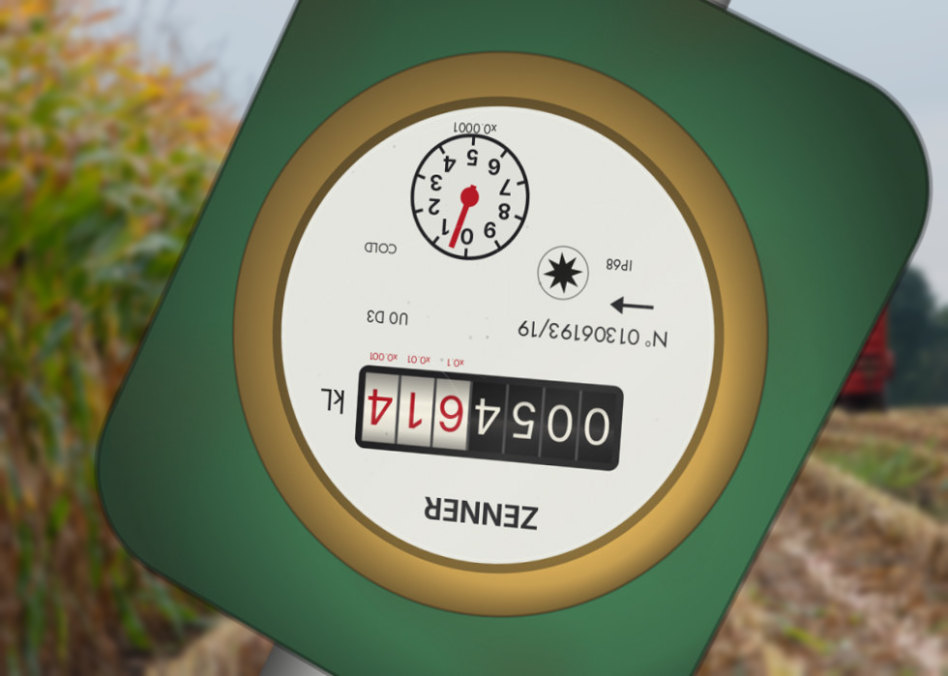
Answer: kL 54.6140
